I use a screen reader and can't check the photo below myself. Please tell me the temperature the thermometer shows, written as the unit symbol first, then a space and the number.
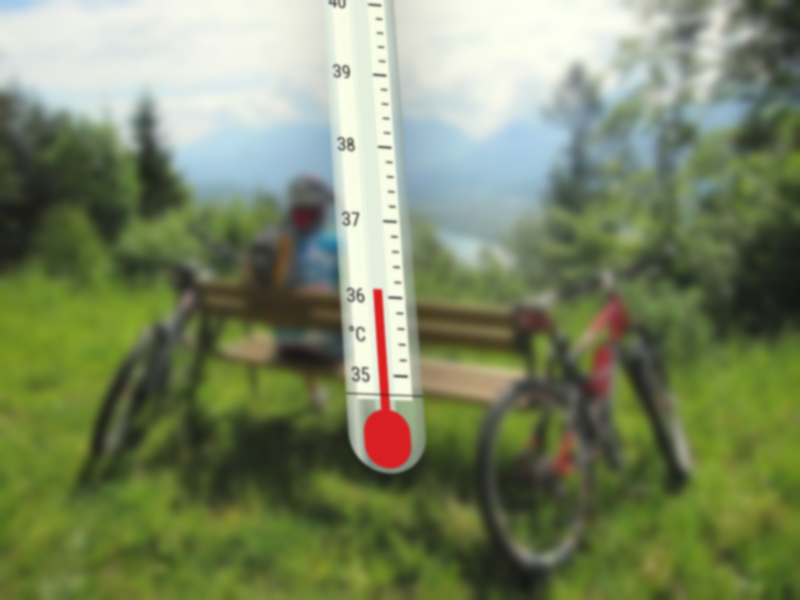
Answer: °C 36.1
